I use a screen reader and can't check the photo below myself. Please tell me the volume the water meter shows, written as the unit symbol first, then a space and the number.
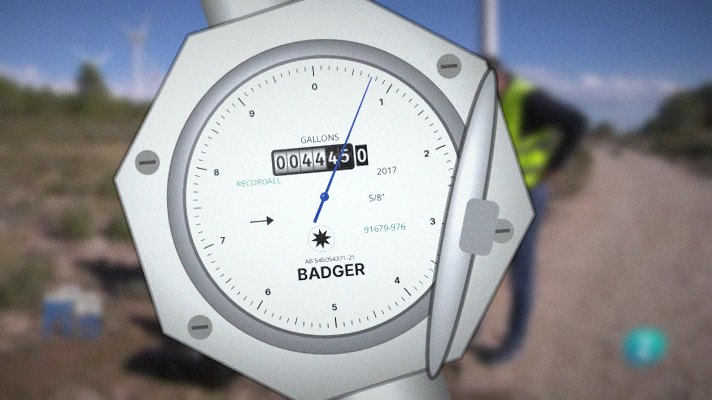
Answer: gal 44450.7
